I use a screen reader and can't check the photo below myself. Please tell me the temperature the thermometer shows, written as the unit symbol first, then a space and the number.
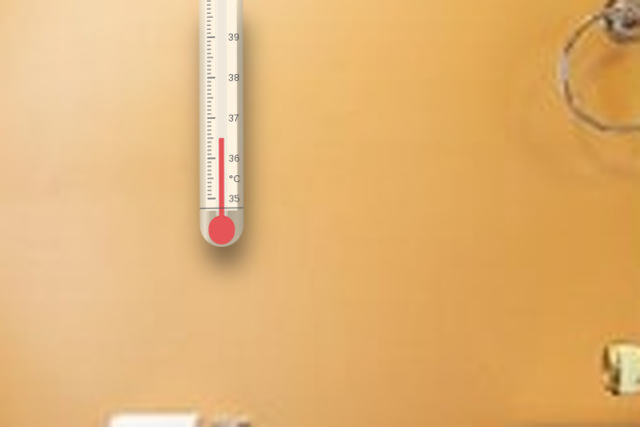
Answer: °C 36.5
